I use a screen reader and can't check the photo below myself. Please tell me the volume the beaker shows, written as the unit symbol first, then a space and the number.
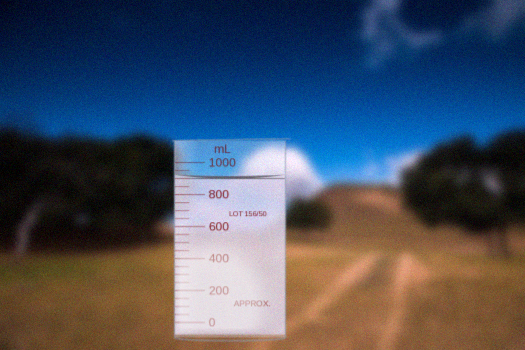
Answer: mL 900
